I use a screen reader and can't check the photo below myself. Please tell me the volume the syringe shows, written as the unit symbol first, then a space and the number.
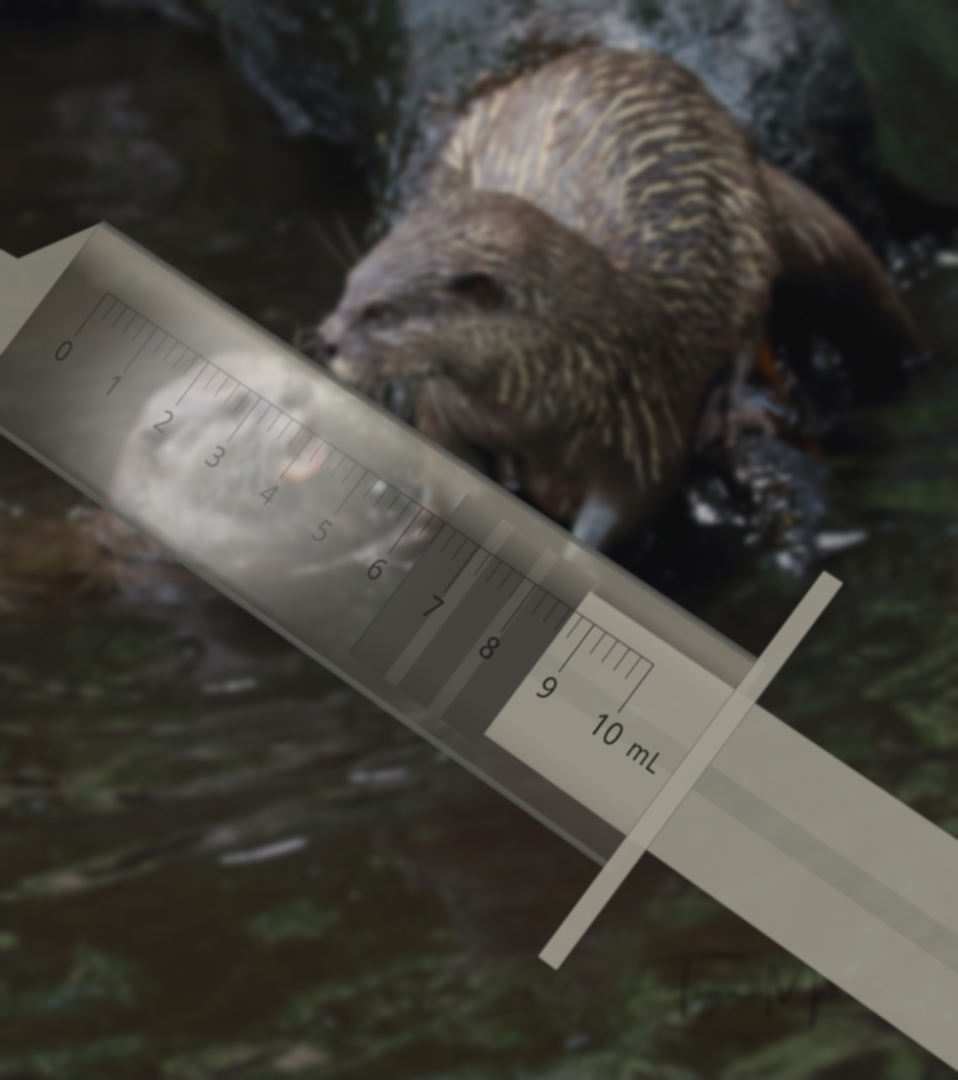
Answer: mL 6.4
